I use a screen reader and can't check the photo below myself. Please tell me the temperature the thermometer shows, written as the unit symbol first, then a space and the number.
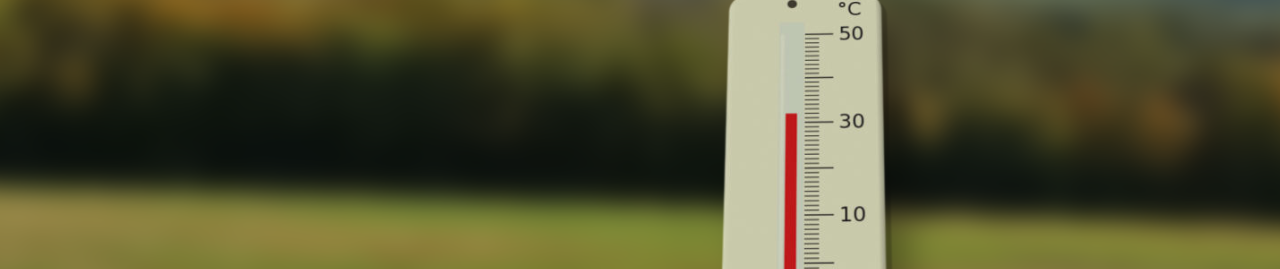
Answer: °C 32
